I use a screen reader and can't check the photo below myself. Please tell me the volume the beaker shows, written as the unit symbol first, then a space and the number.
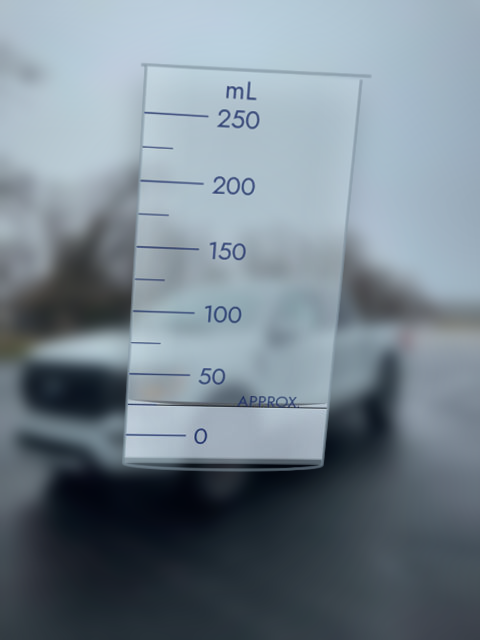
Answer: mL 25
